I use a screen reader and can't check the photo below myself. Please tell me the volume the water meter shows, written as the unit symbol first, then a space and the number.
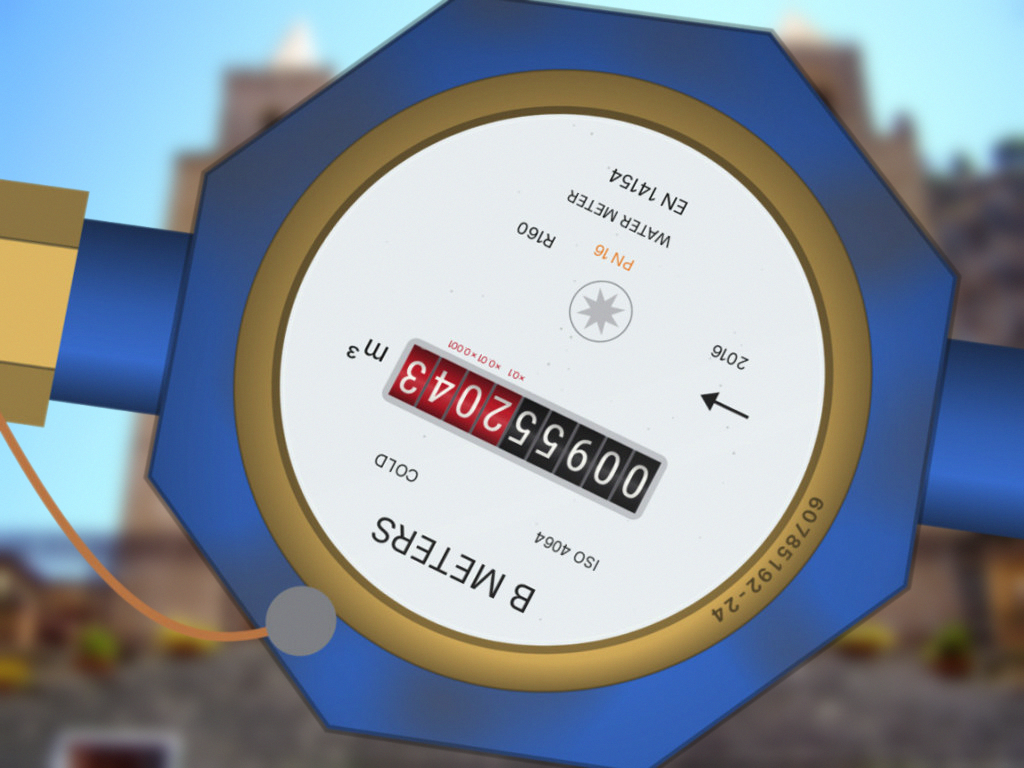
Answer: m³ 955.2043
